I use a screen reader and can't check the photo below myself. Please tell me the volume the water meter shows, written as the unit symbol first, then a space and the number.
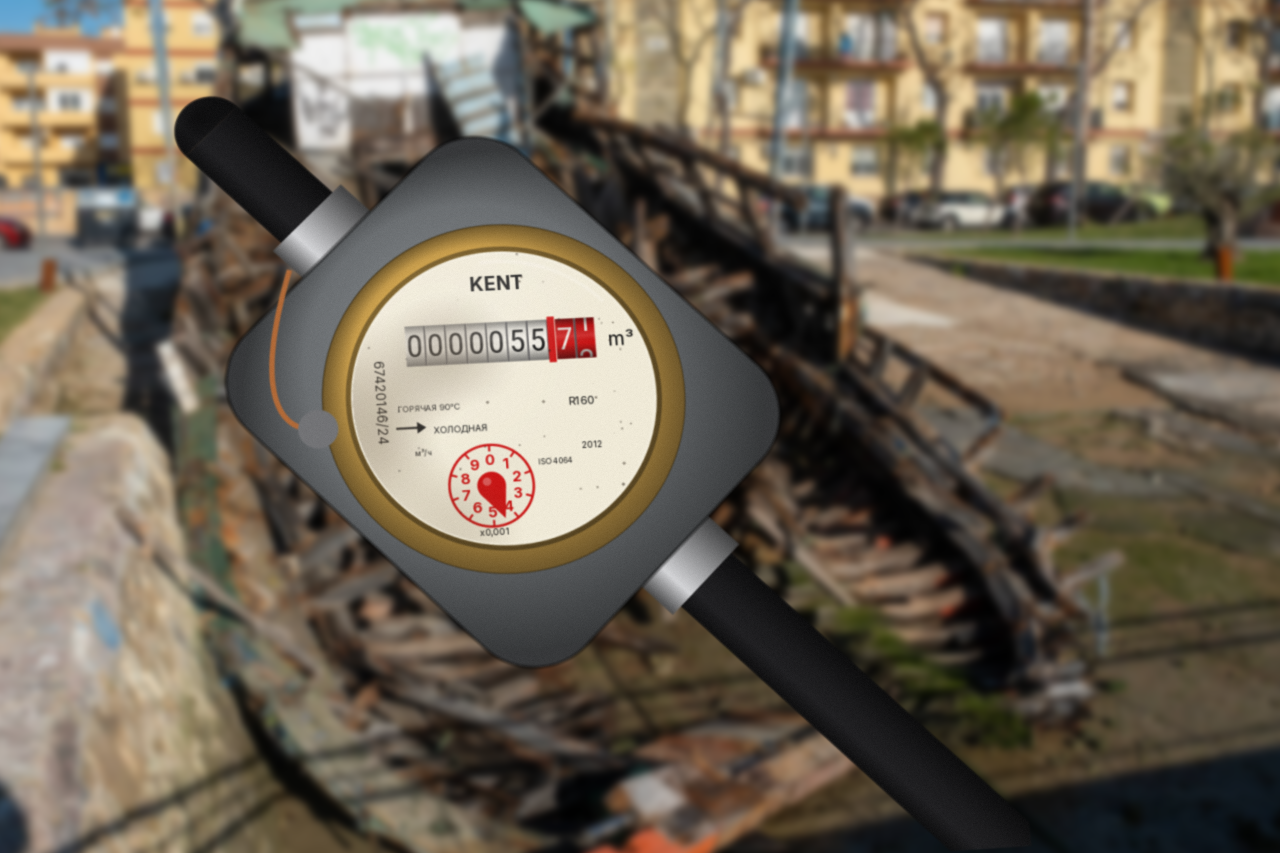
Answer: m³ 55.714
